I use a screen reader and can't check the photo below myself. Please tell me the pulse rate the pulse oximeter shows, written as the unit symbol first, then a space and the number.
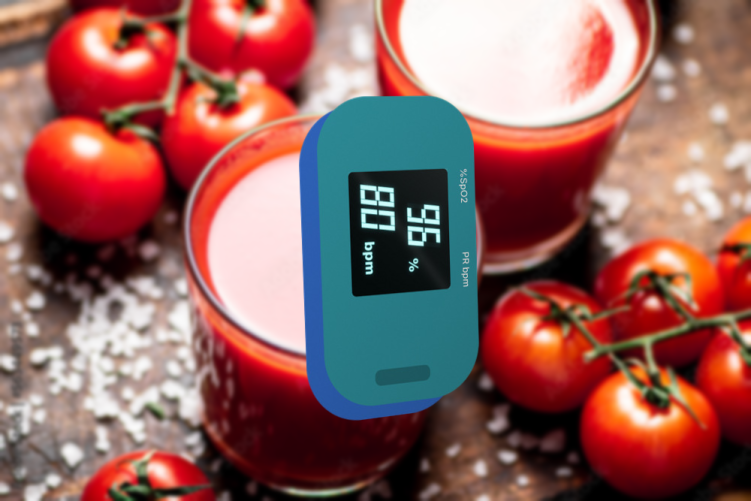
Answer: bpm 80
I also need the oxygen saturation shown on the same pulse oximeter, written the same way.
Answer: % 96
